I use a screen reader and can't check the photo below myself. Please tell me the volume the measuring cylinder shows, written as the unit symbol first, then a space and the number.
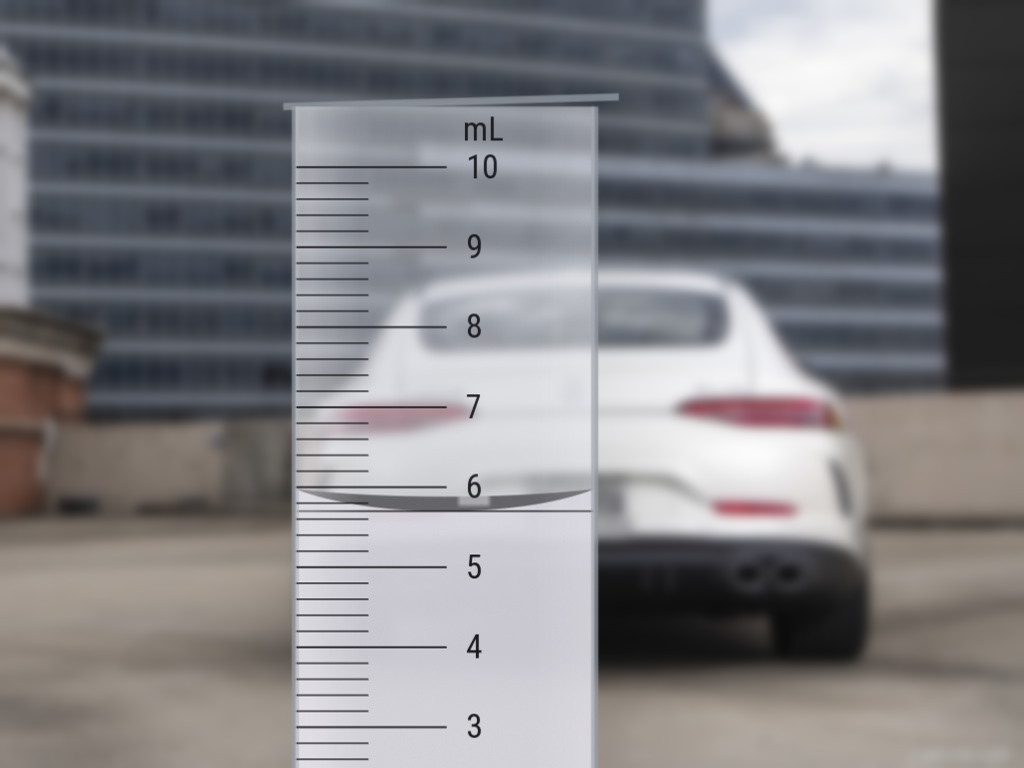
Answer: mL 5.7
